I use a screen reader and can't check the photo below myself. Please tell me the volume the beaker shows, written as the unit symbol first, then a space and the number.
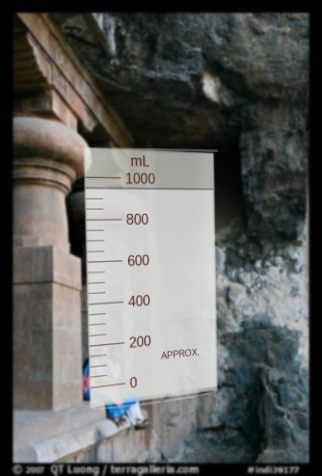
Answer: mL 950
